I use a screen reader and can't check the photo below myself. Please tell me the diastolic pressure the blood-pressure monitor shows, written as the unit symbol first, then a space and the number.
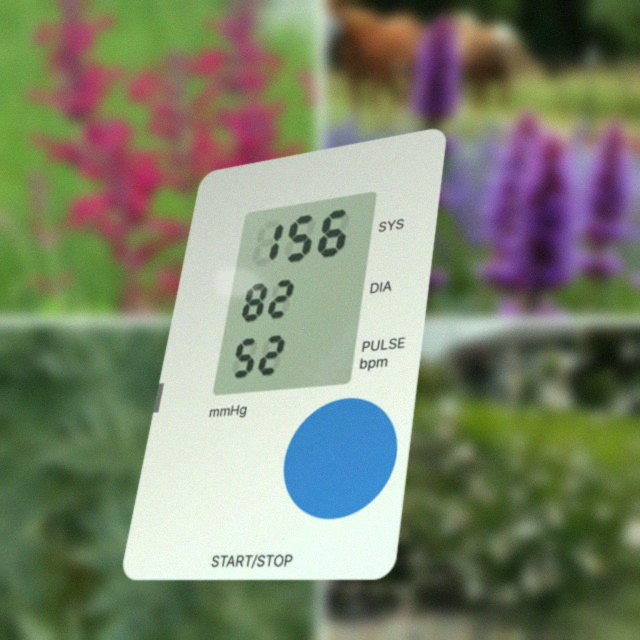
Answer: mmHg 82
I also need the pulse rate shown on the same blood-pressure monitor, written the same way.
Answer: bpm 52
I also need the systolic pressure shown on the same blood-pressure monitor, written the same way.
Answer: mmHg 156
